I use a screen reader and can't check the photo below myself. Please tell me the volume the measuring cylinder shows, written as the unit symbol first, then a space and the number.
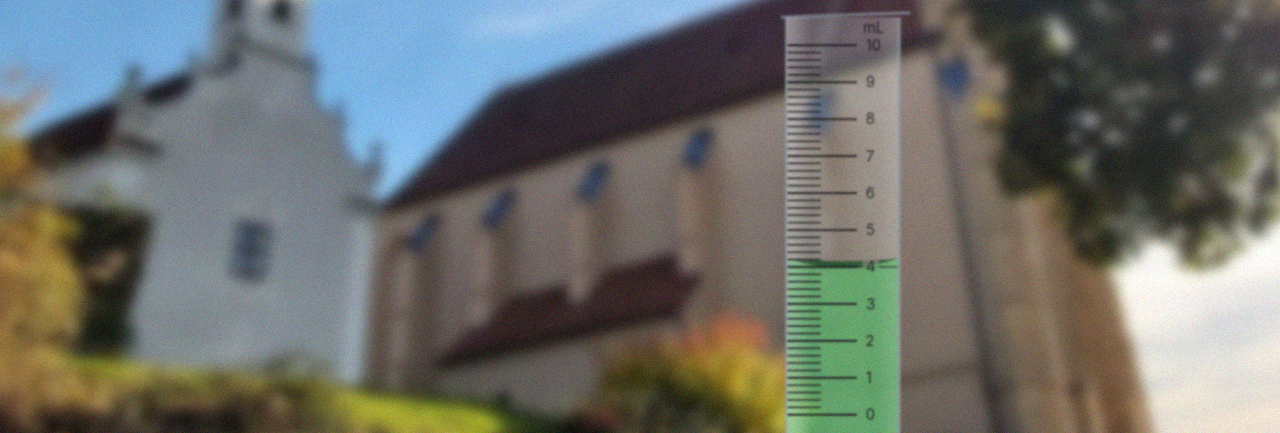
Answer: mL 4
